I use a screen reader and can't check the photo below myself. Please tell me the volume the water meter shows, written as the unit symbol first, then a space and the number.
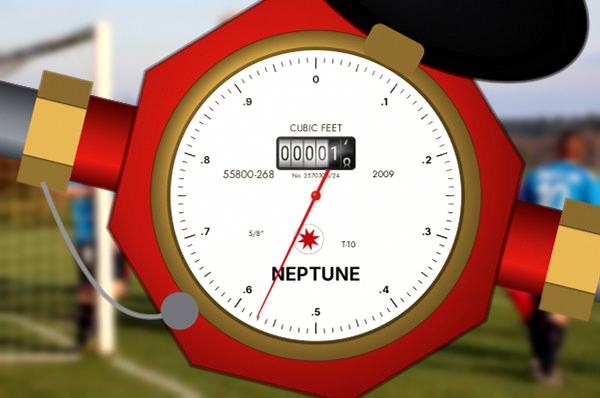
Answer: ft³ 17.57
